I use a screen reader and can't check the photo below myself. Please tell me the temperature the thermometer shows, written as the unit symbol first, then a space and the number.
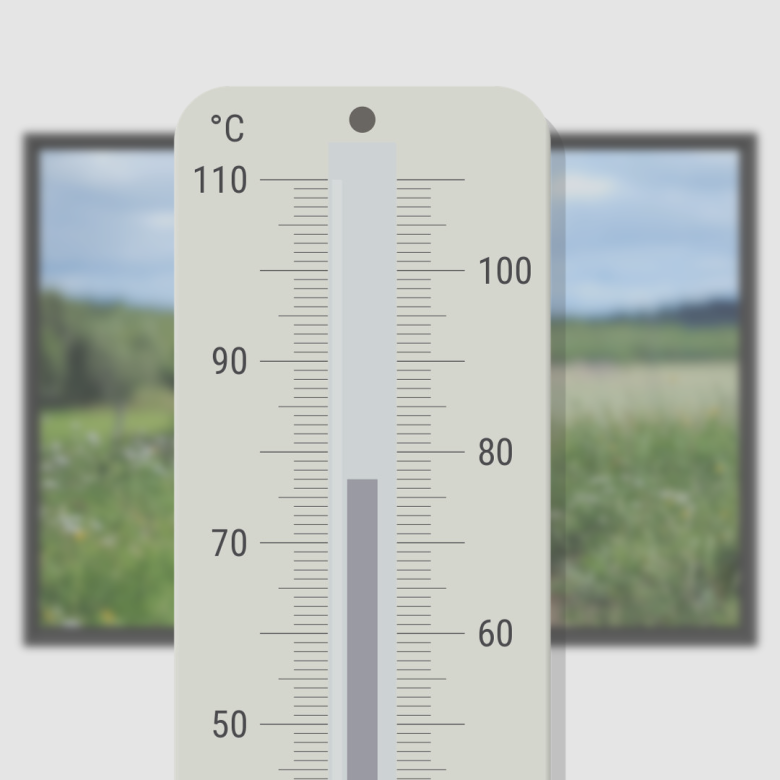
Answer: °C 77
